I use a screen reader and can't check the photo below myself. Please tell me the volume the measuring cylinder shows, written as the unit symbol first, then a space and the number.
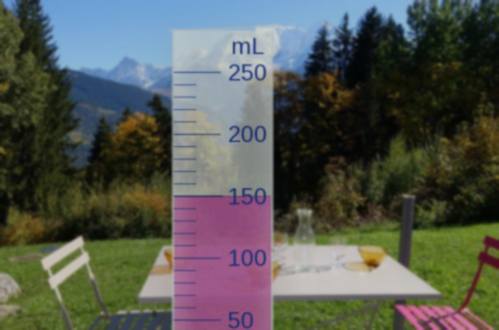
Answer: mL 150
